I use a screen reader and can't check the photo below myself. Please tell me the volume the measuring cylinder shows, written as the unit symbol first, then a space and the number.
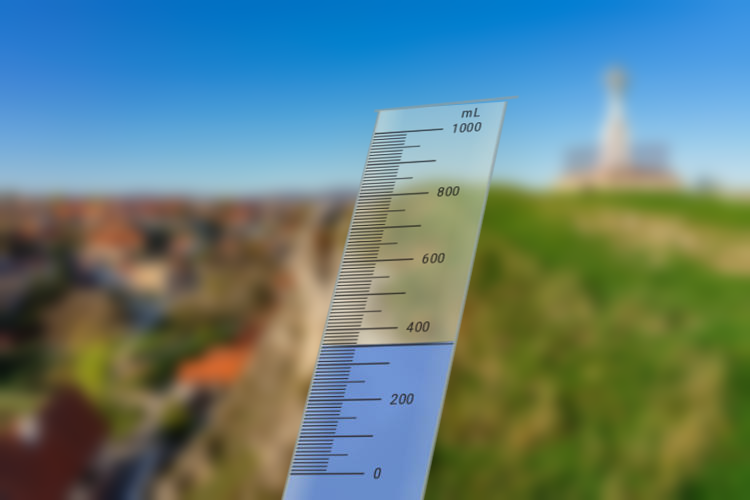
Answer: mL 350
